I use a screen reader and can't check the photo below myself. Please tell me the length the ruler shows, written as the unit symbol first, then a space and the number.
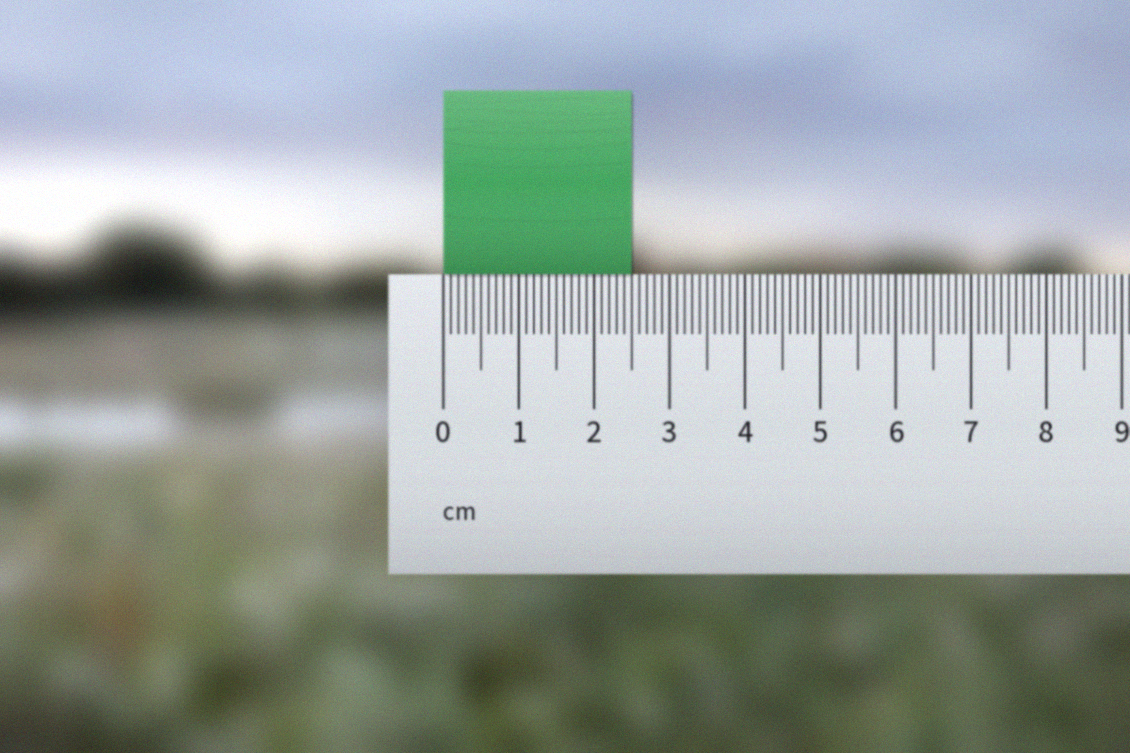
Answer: cm 2.5
